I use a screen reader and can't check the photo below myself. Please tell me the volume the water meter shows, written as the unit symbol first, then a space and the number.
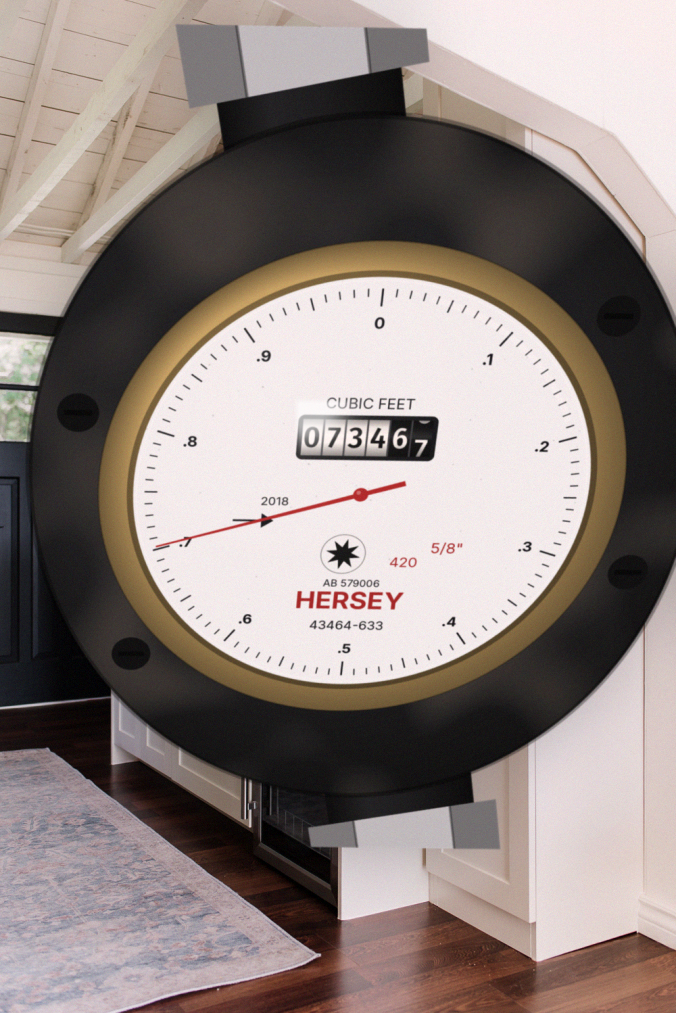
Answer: ft³ 73466.70
